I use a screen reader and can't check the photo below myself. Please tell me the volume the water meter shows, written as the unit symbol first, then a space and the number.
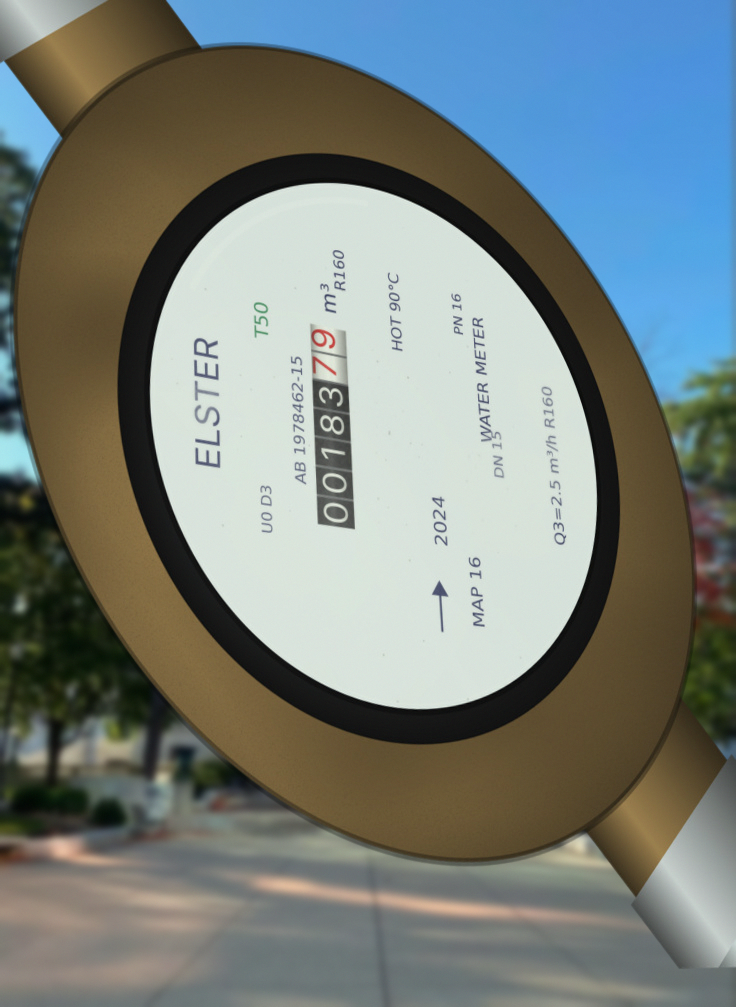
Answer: m³ 183.79
